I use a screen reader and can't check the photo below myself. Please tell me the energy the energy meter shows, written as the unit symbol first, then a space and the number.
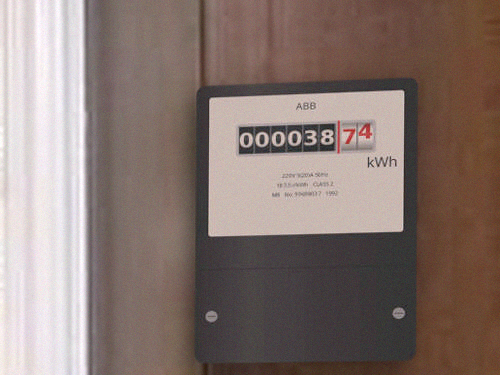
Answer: kWh 38.74
